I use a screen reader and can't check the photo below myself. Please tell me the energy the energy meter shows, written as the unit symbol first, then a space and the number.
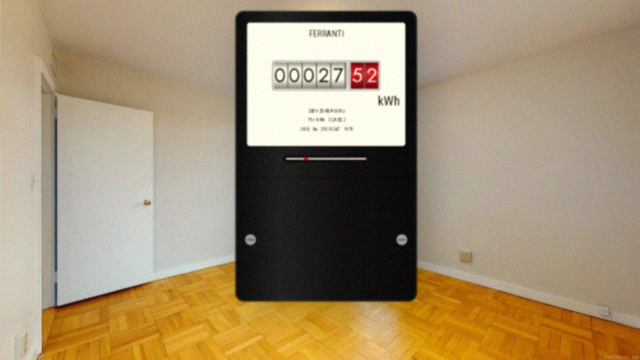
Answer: kWh 27.52
